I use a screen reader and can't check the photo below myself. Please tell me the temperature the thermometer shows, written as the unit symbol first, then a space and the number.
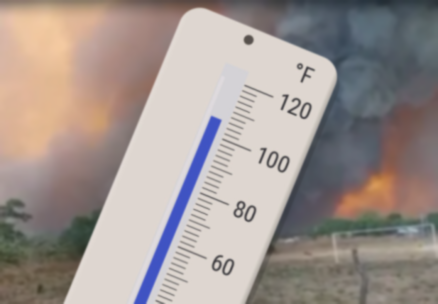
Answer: °F 106
